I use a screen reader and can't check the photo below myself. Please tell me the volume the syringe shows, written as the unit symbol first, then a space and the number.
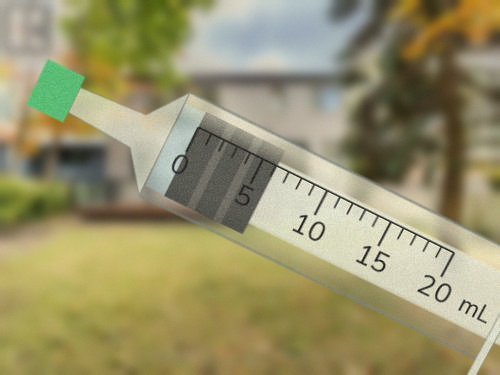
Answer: mL 0
